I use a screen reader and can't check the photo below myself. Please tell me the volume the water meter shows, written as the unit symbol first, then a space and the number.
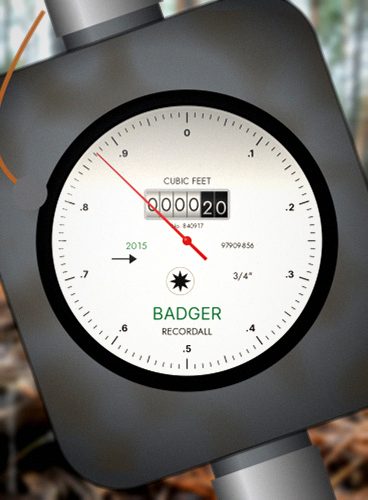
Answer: ft³ 19.87
